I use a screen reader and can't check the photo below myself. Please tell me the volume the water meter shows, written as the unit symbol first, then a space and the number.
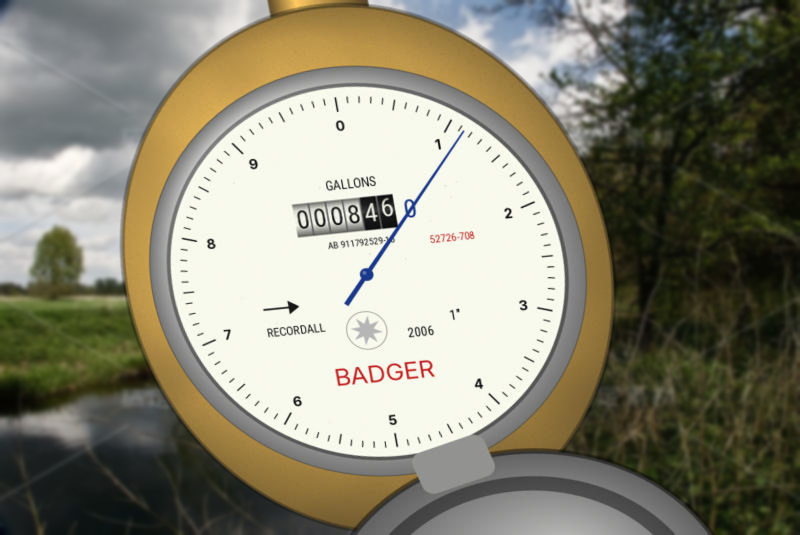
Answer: gal 8461.1
